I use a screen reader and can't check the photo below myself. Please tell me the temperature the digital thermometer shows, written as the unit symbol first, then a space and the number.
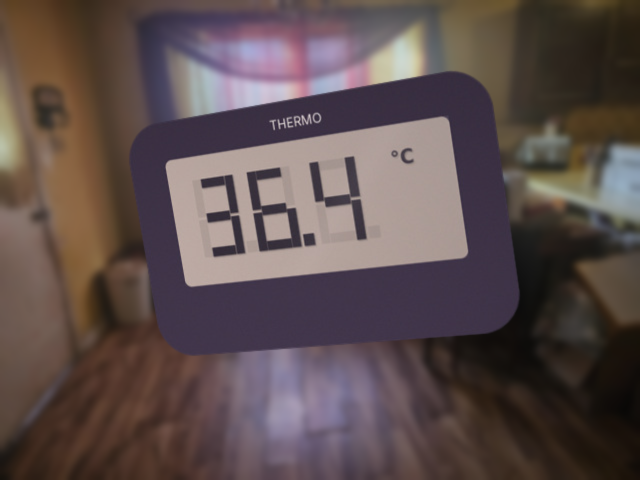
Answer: °C 36.4
